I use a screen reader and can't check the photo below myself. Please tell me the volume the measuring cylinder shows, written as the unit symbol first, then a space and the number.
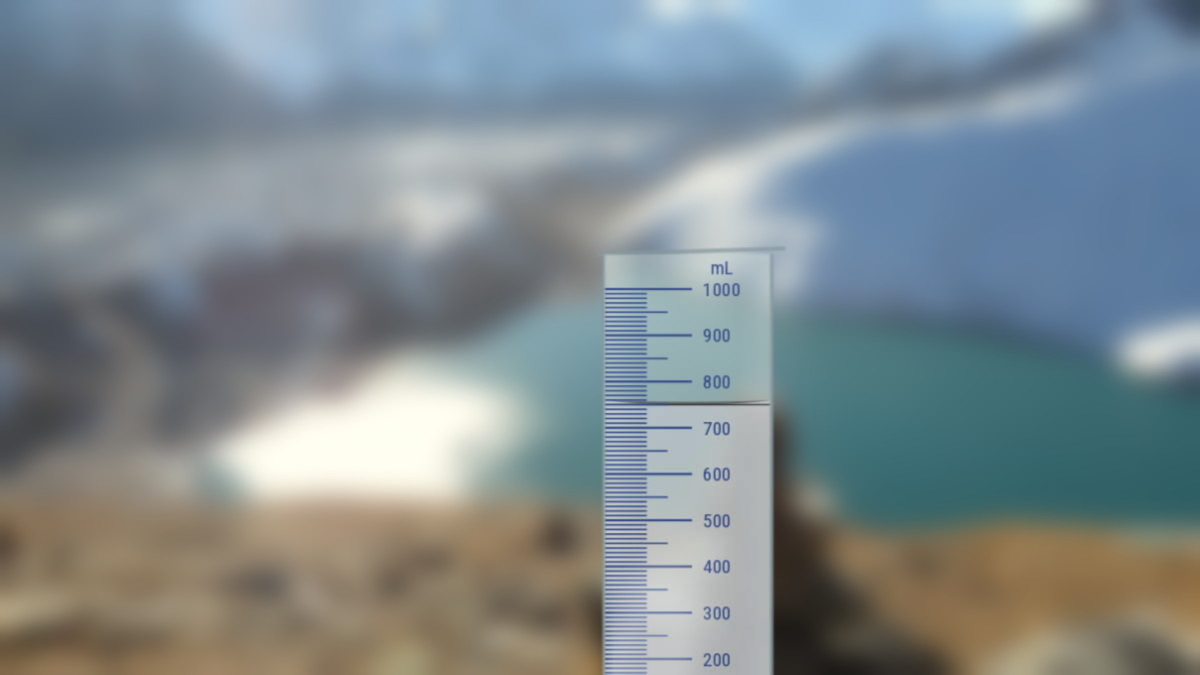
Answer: mL 750
